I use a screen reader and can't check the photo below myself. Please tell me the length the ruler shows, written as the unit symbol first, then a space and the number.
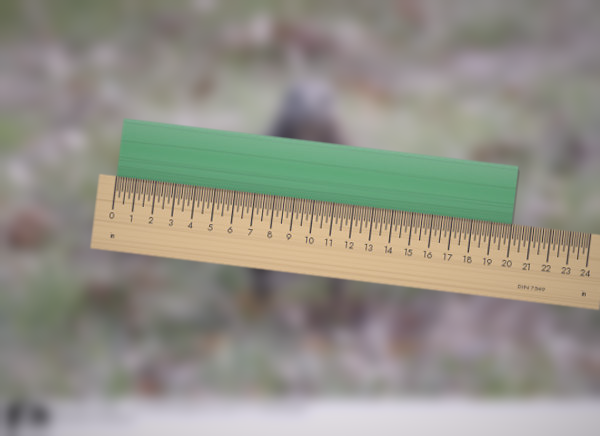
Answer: in 20
